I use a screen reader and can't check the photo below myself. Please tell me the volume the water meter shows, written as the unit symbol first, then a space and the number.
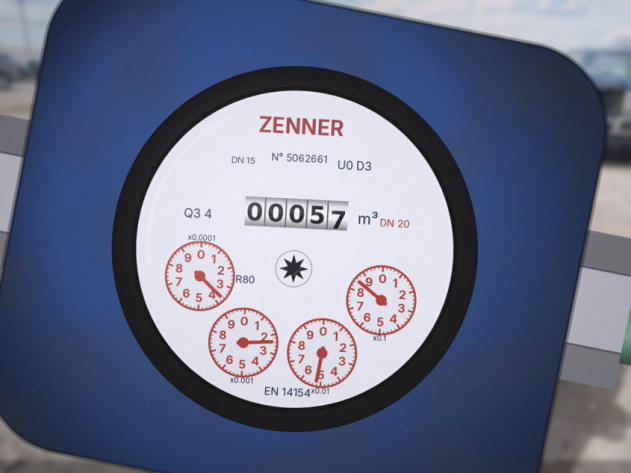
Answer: m³ 56.8523
